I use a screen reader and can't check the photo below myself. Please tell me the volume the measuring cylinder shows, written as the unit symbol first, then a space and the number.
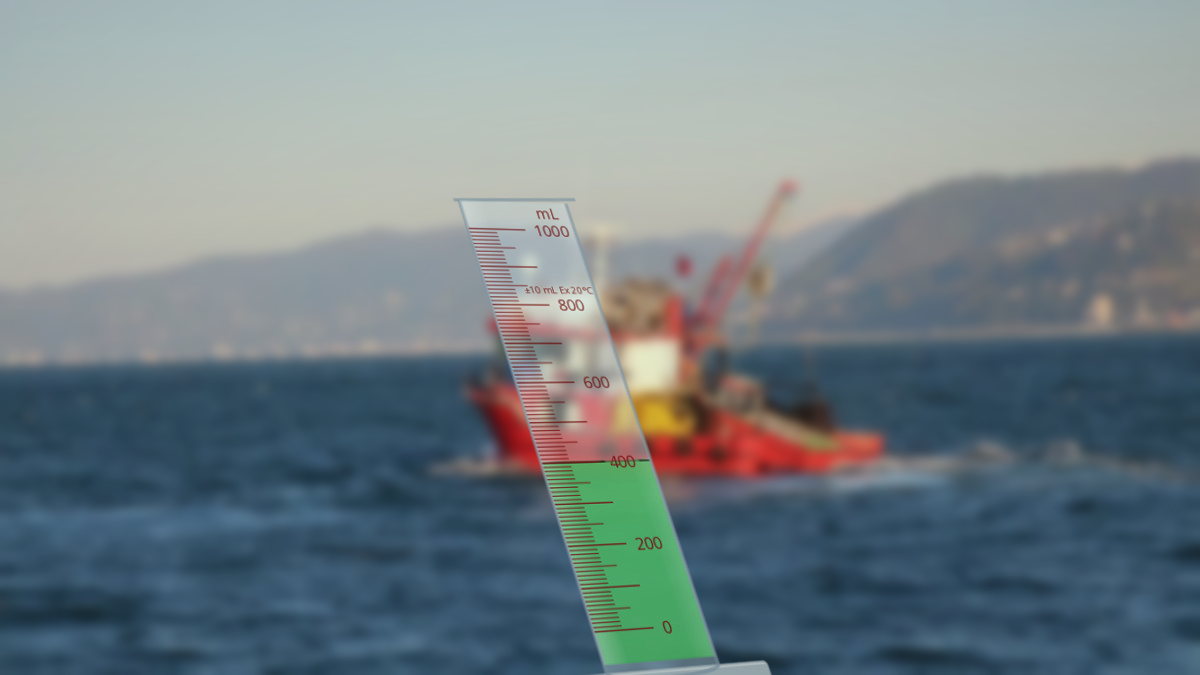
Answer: mL 400
